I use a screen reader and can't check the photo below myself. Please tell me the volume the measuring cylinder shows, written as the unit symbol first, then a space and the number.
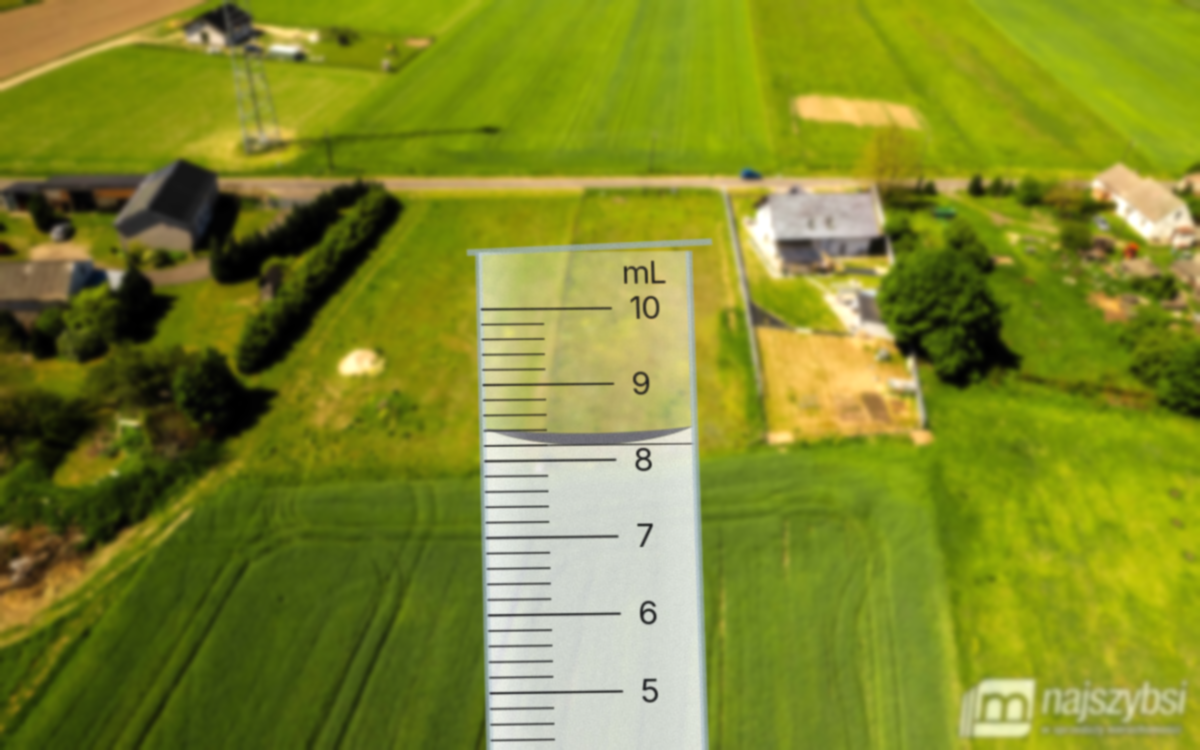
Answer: mL 8.2
